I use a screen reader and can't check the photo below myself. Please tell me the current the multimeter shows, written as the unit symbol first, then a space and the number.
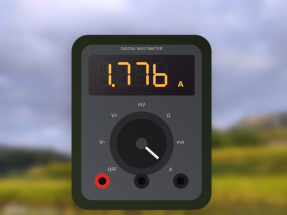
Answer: A 1.776
